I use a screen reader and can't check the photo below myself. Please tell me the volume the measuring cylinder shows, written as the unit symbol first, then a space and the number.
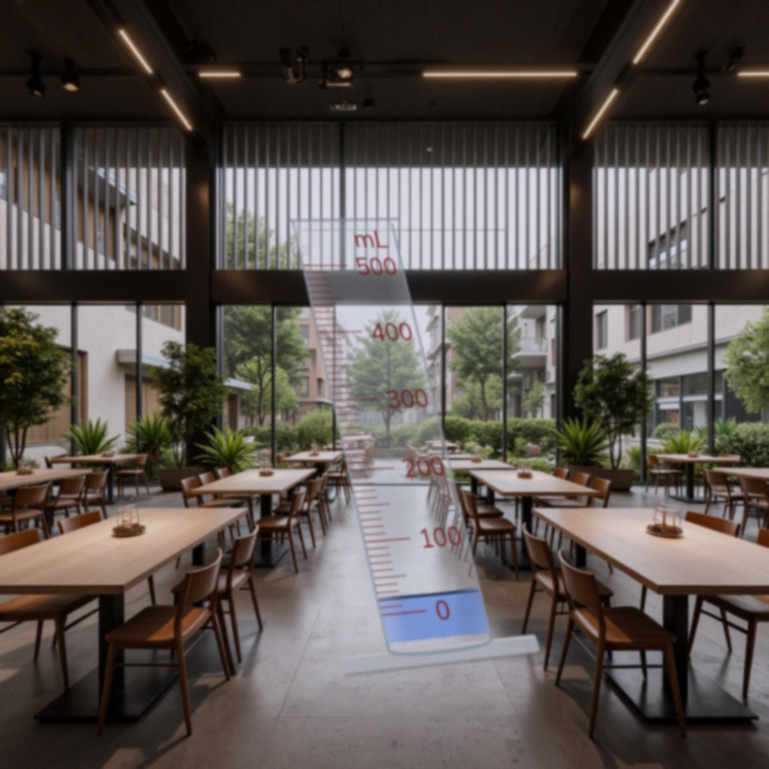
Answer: mL 20
